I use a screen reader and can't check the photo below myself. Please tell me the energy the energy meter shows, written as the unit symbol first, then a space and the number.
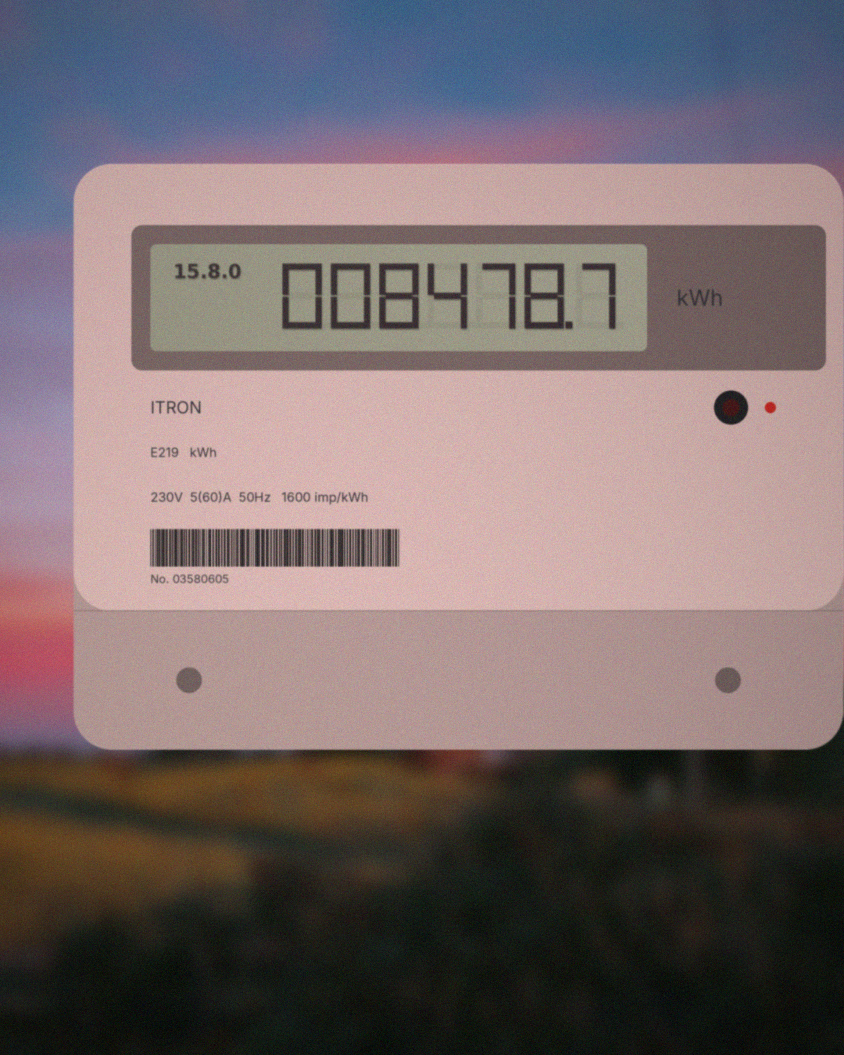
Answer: kWh 8478.7
